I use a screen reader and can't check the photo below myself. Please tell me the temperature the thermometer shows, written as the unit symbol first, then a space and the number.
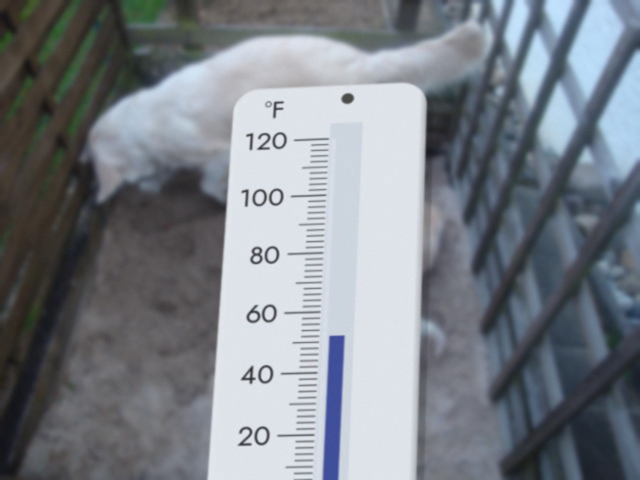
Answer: °F 52
